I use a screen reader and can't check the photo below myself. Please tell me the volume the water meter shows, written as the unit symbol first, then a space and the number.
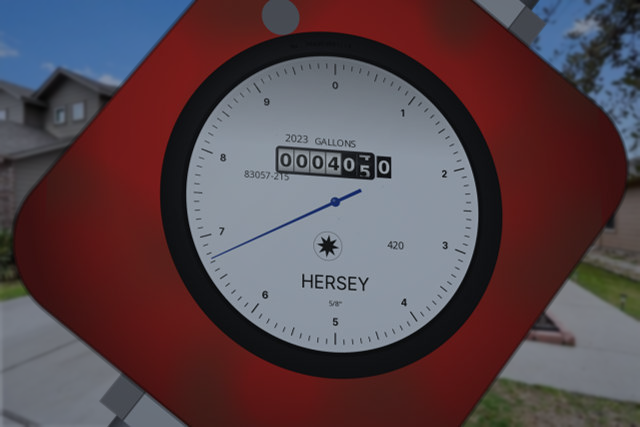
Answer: gal 4046.7
